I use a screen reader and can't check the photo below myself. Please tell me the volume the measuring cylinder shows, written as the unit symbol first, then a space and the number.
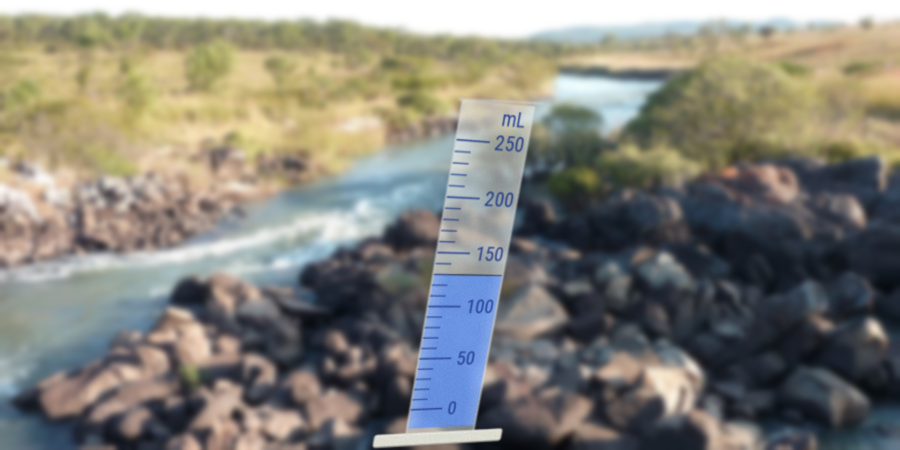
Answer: mL 130
